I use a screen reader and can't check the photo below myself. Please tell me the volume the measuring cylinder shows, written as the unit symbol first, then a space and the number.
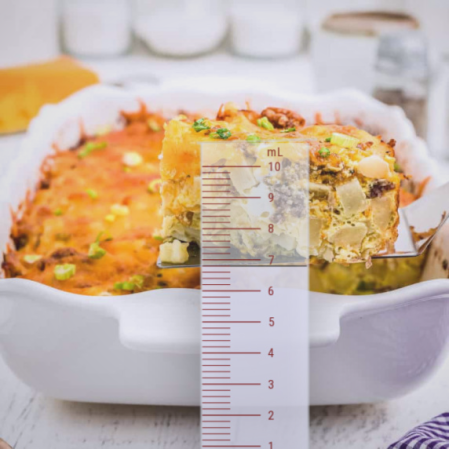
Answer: mL 6.8
